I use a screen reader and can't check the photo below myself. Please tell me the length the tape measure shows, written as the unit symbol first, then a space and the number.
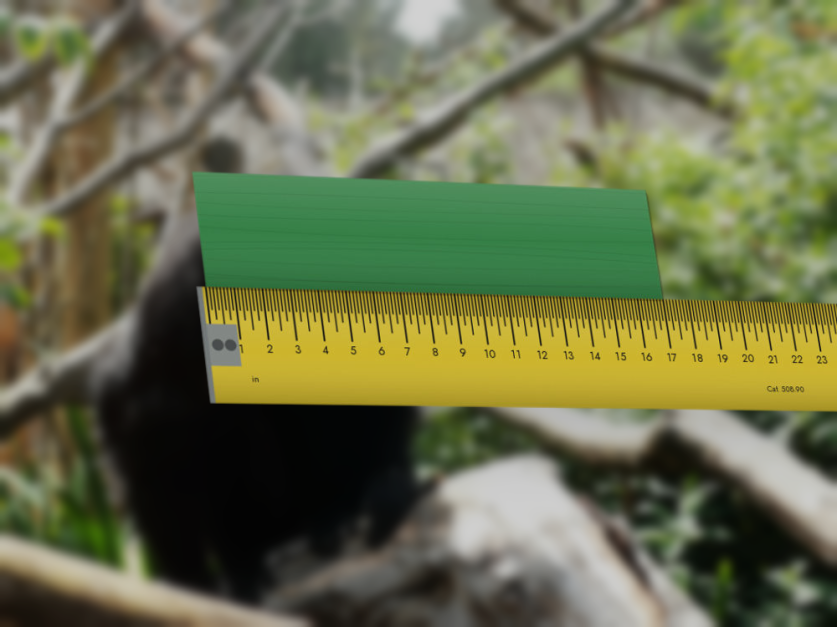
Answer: in 17
